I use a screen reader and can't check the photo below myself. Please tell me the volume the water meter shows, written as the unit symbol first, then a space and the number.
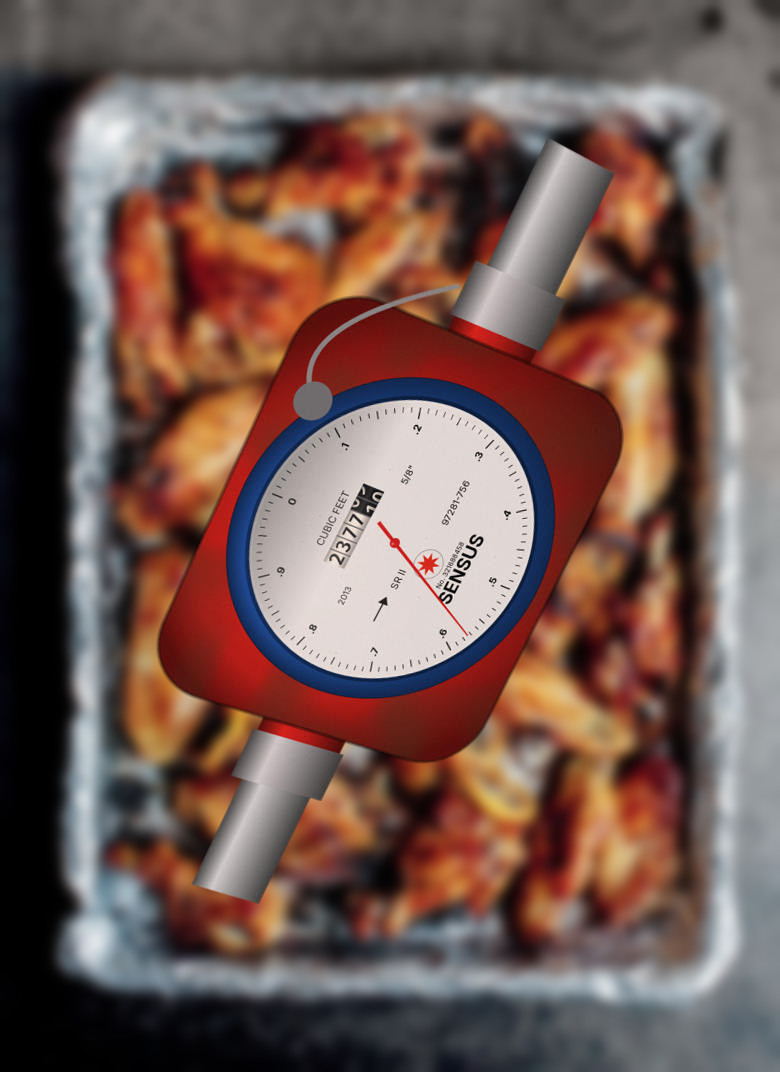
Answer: ft³ 237709.57
